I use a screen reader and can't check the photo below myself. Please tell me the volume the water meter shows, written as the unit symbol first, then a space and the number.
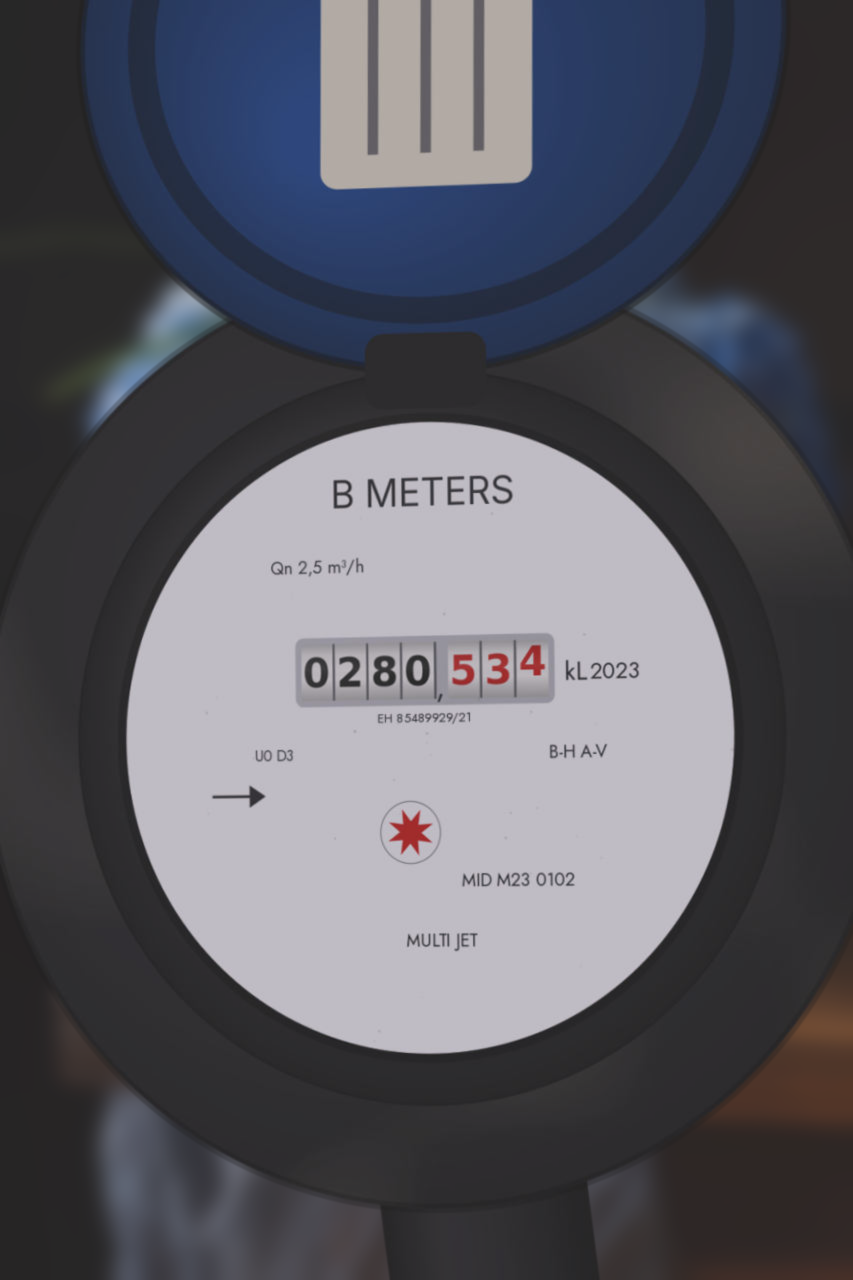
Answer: kL 280.534
